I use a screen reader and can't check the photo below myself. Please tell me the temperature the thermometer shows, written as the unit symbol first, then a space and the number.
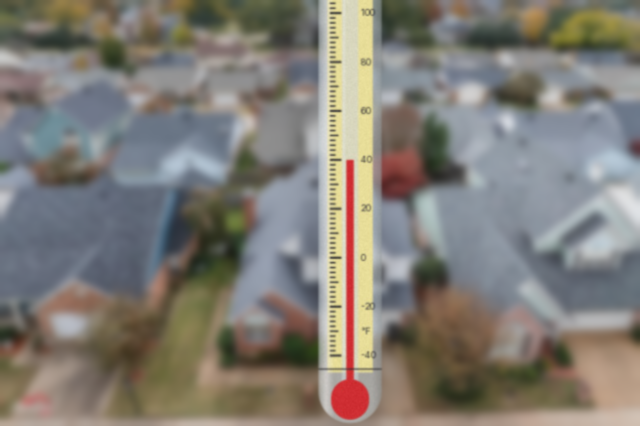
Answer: °F 40
